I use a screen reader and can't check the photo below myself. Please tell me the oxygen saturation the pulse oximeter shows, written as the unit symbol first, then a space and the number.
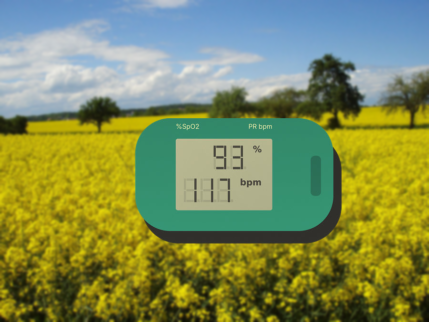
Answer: % 93
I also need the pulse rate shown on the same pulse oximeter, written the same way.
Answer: bpm 117
